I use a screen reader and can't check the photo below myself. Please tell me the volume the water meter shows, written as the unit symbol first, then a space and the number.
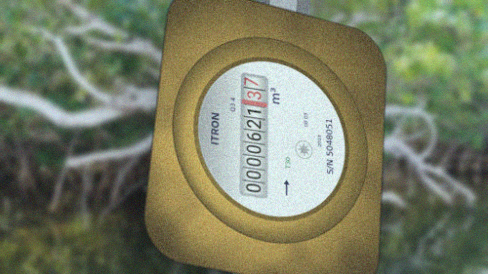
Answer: m³ 621.37
